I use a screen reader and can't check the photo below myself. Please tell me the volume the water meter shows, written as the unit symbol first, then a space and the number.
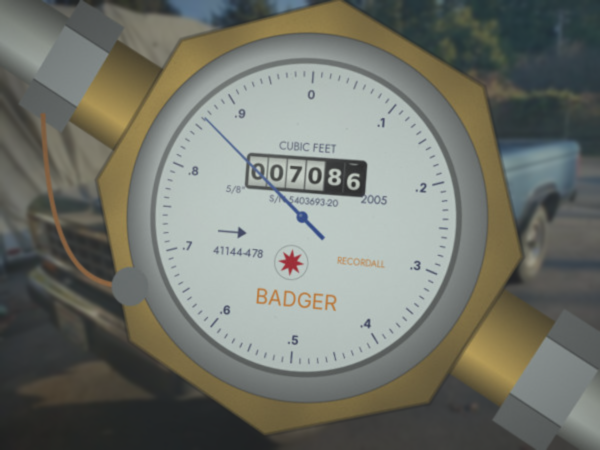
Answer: ft³ 7085.86
